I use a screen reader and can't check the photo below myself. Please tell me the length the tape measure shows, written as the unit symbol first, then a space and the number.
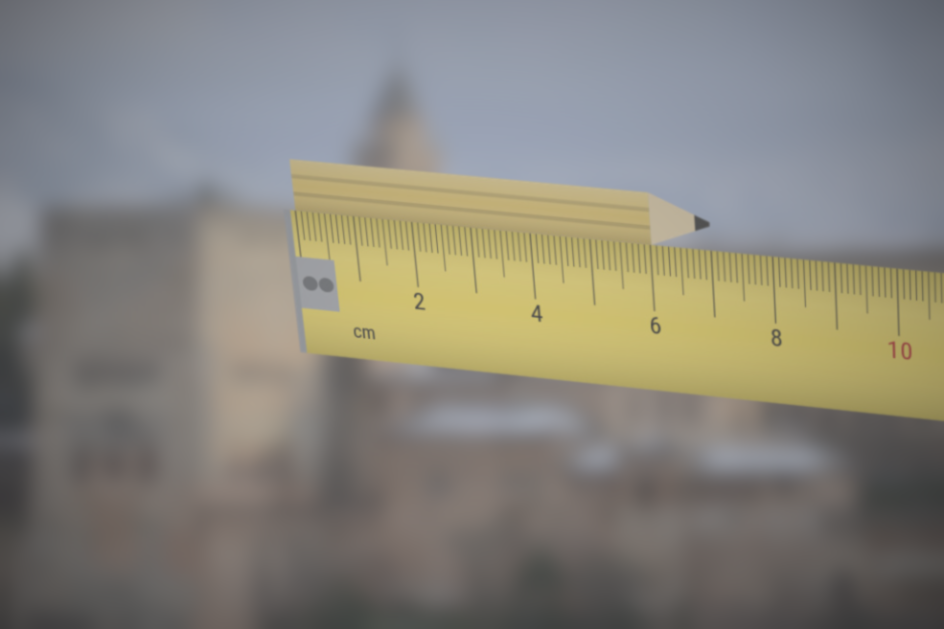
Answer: cm 7
